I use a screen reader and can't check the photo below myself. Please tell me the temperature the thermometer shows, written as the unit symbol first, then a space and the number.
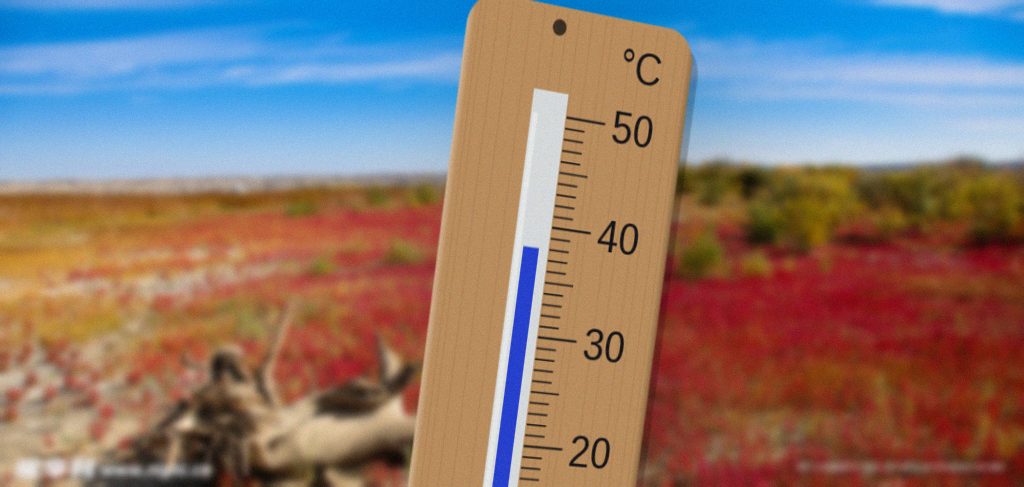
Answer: °C 38
